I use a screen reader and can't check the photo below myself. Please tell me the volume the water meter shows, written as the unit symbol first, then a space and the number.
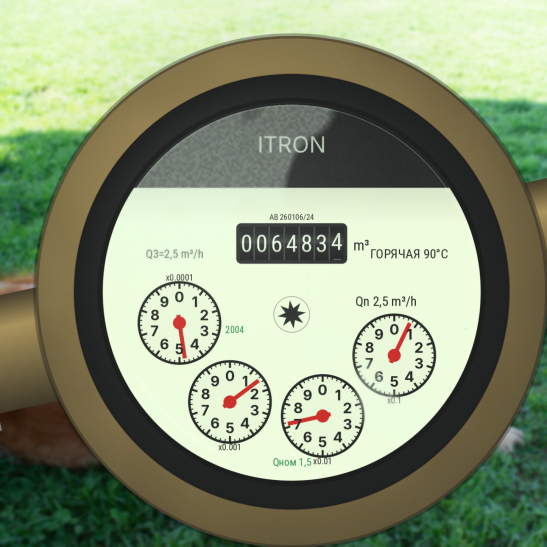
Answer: m³ 64834.0714
